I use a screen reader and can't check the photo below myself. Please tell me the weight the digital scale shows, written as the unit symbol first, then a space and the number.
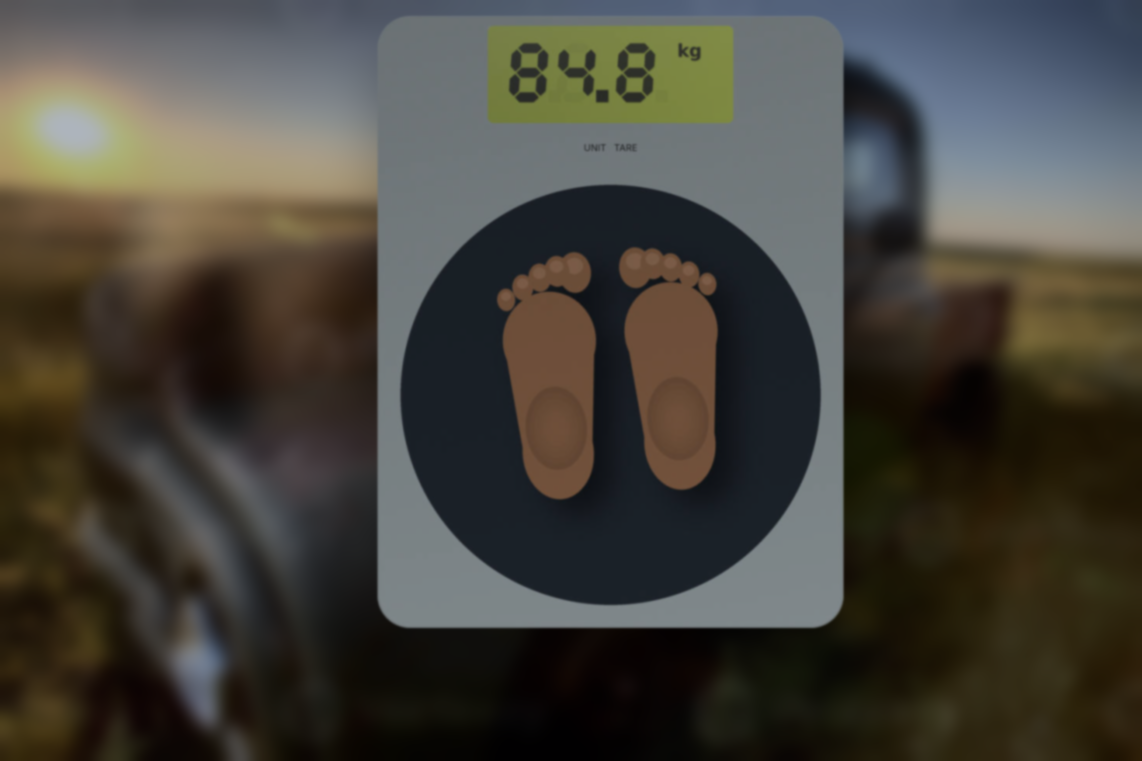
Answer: kg 84.8
